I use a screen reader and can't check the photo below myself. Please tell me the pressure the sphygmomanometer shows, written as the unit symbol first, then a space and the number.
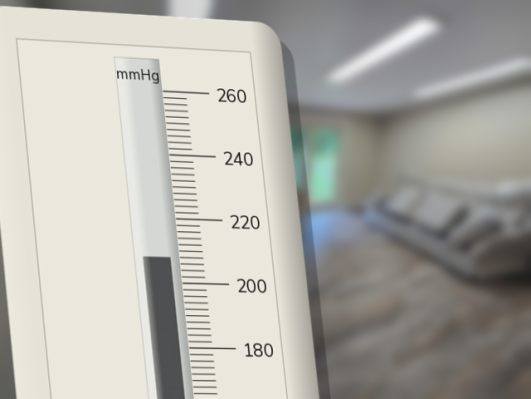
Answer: mmHg 208
